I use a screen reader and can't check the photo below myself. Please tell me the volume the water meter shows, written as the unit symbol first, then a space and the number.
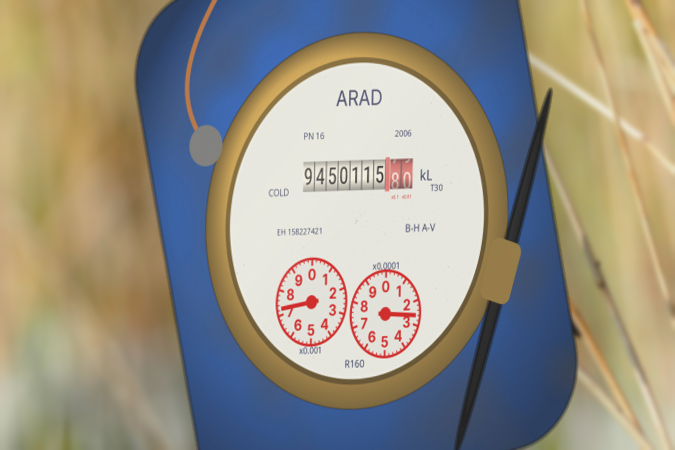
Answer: kL 9450115.7972
